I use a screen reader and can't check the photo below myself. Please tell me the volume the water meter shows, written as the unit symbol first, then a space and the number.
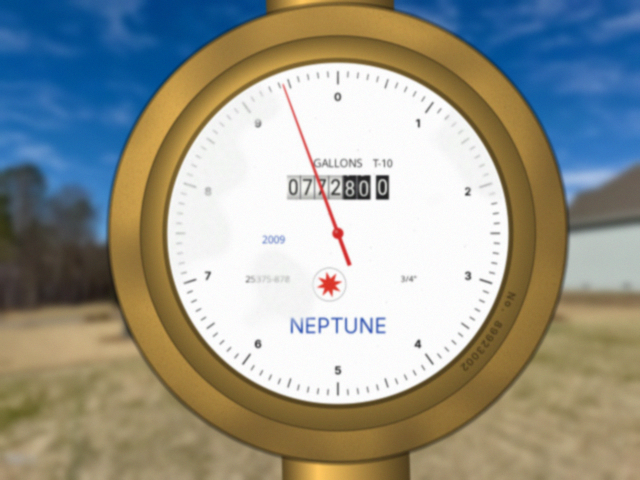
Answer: gal 772799.4
